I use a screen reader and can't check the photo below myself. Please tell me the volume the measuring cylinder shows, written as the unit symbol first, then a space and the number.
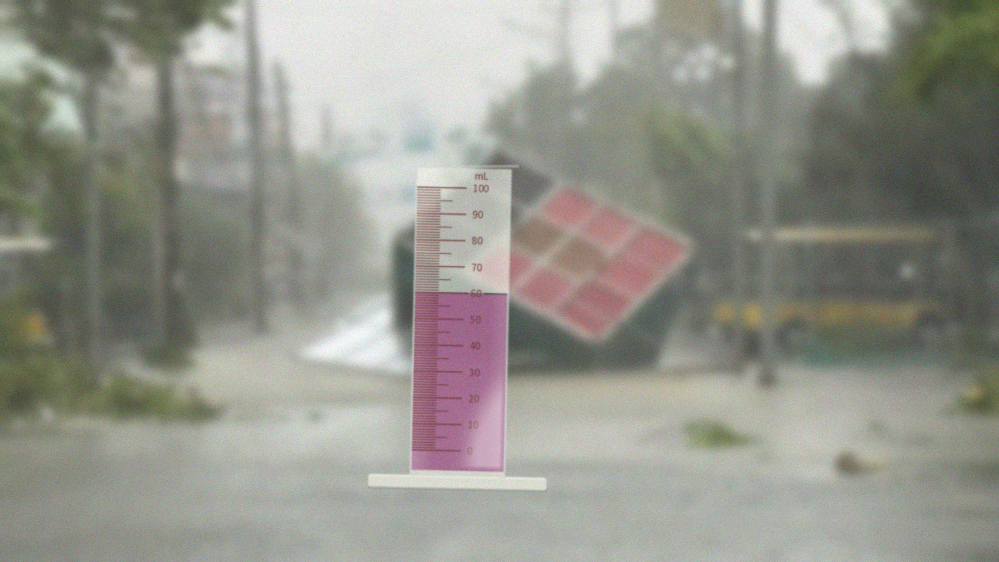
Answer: mL 60
